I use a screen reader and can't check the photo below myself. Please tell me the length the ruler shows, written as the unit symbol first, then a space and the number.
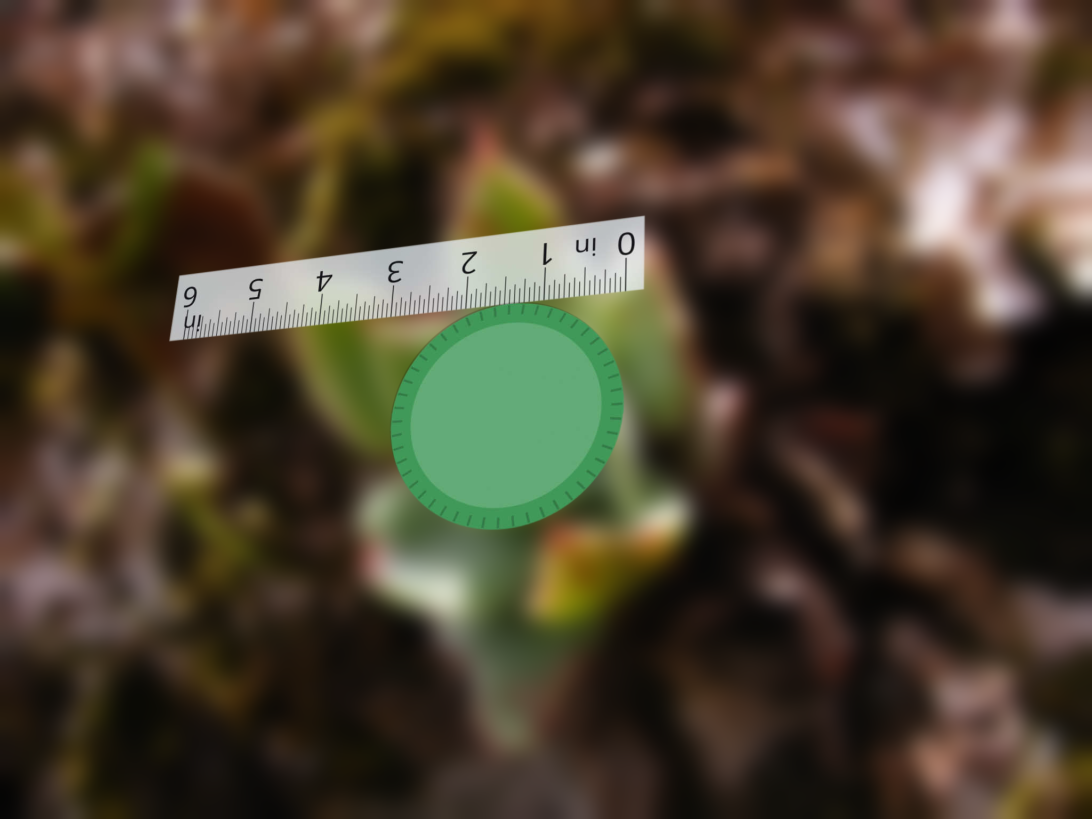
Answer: in 2.875
